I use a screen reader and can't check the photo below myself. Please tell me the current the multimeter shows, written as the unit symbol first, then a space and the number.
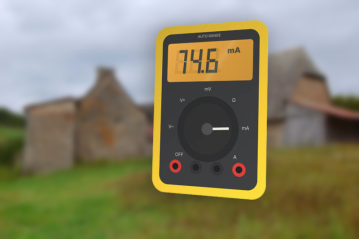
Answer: mA 74.6
